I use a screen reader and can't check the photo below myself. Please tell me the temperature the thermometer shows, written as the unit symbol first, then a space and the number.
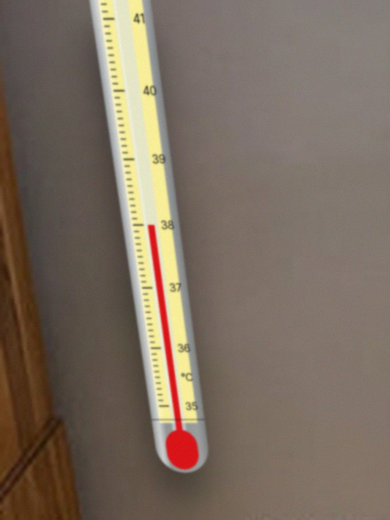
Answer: °C 38
